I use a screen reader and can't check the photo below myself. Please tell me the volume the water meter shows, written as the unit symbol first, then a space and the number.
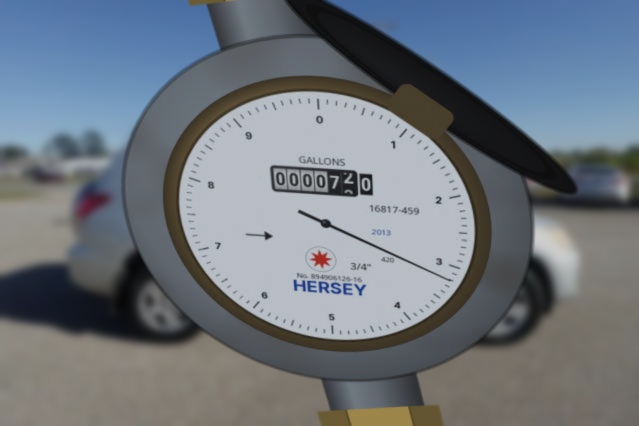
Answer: gal 723.2
